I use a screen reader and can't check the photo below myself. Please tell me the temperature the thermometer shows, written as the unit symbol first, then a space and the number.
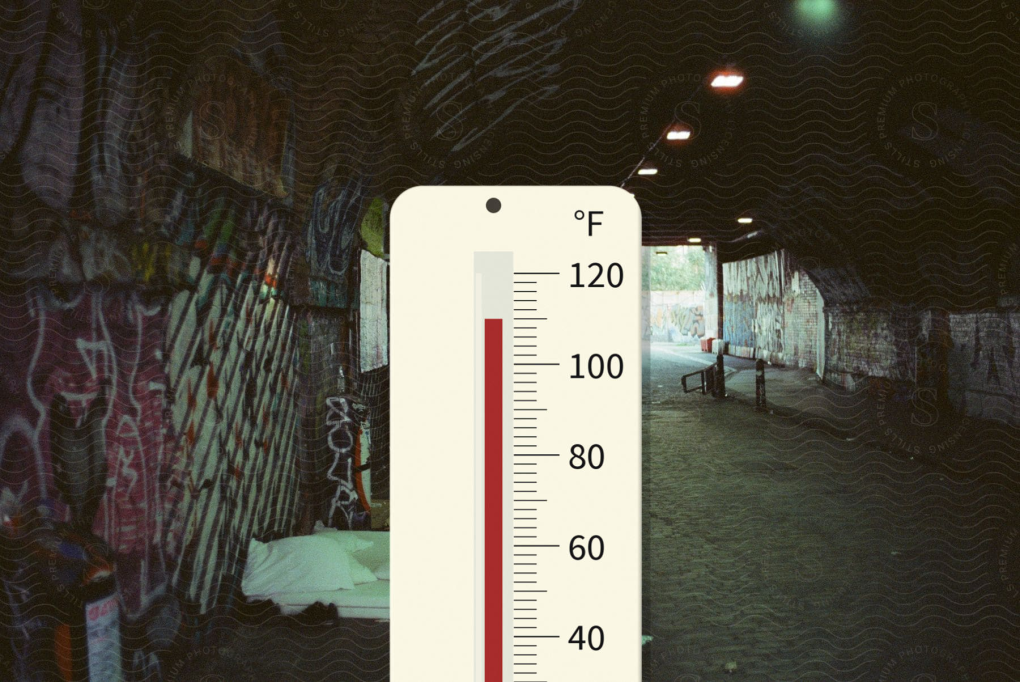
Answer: °F 110
